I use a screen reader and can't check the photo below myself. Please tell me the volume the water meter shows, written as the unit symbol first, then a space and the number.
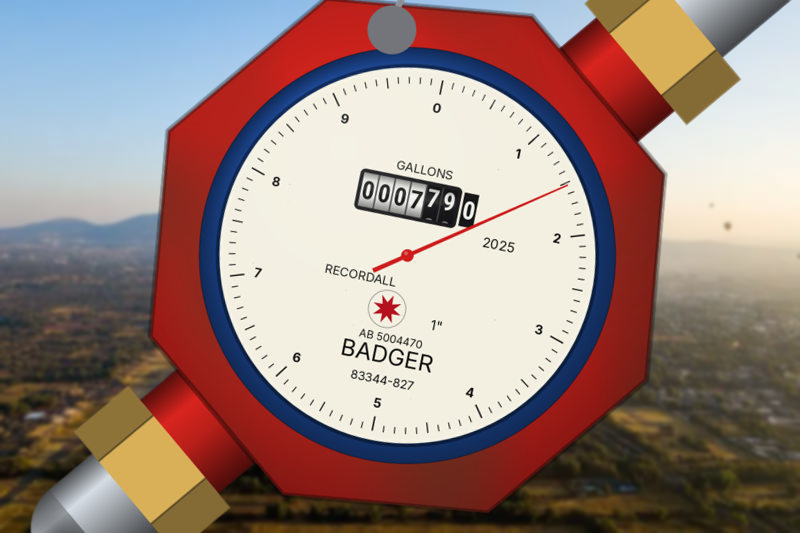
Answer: gal 7791.5
